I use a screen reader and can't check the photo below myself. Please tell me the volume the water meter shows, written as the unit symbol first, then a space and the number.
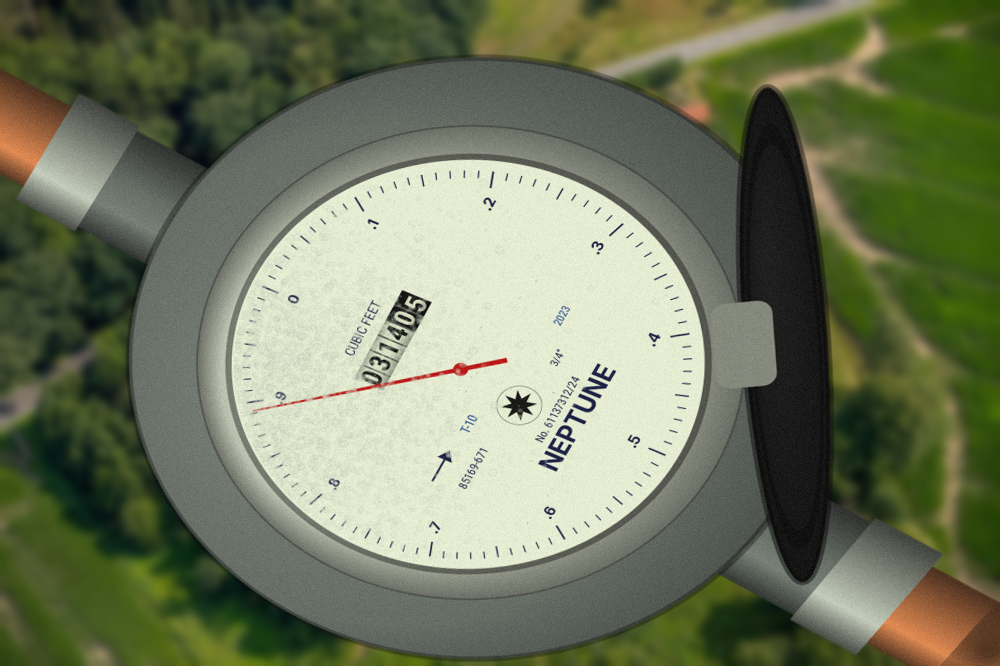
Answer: ft³ 31404.89
